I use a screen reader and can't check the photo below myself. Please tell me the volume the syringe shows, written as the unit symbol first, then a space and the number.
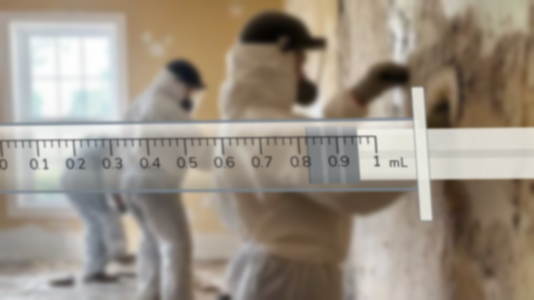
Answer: mL 0.82
